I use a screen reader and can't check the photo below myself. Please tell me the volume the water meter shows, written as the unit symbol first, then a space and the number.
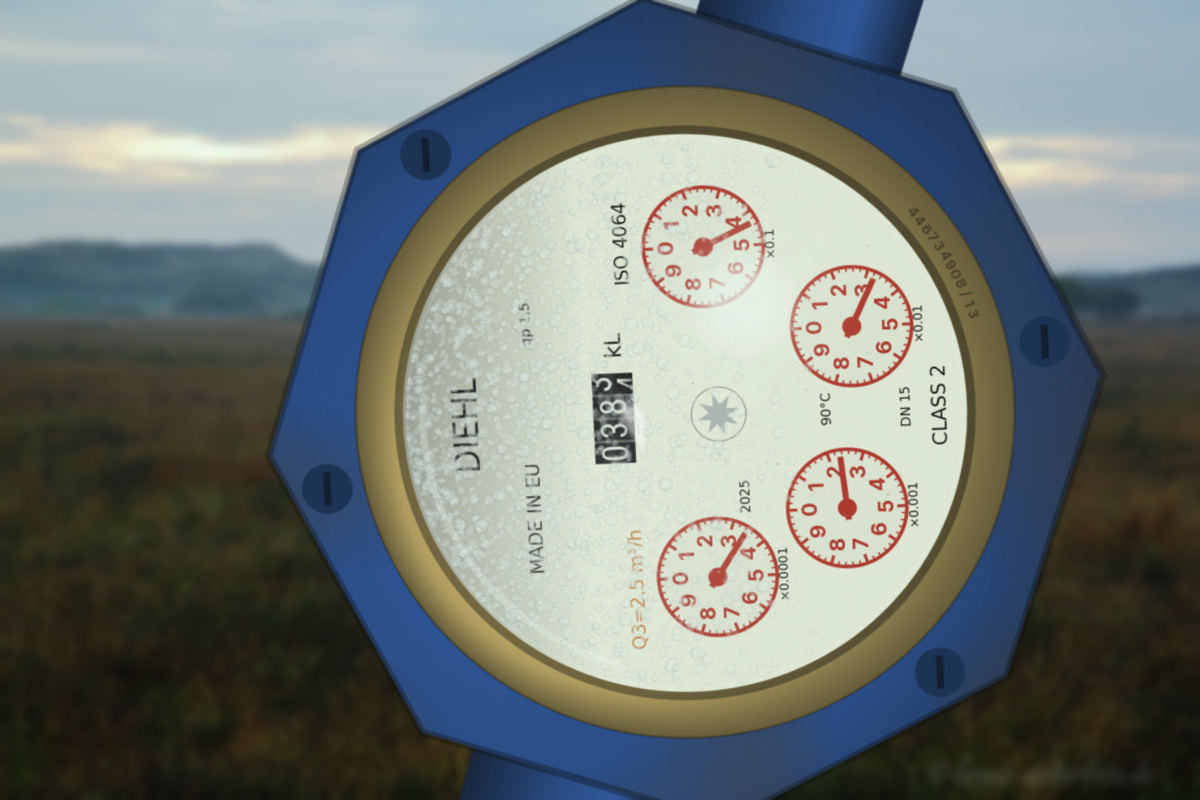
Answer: kL 383.4323
